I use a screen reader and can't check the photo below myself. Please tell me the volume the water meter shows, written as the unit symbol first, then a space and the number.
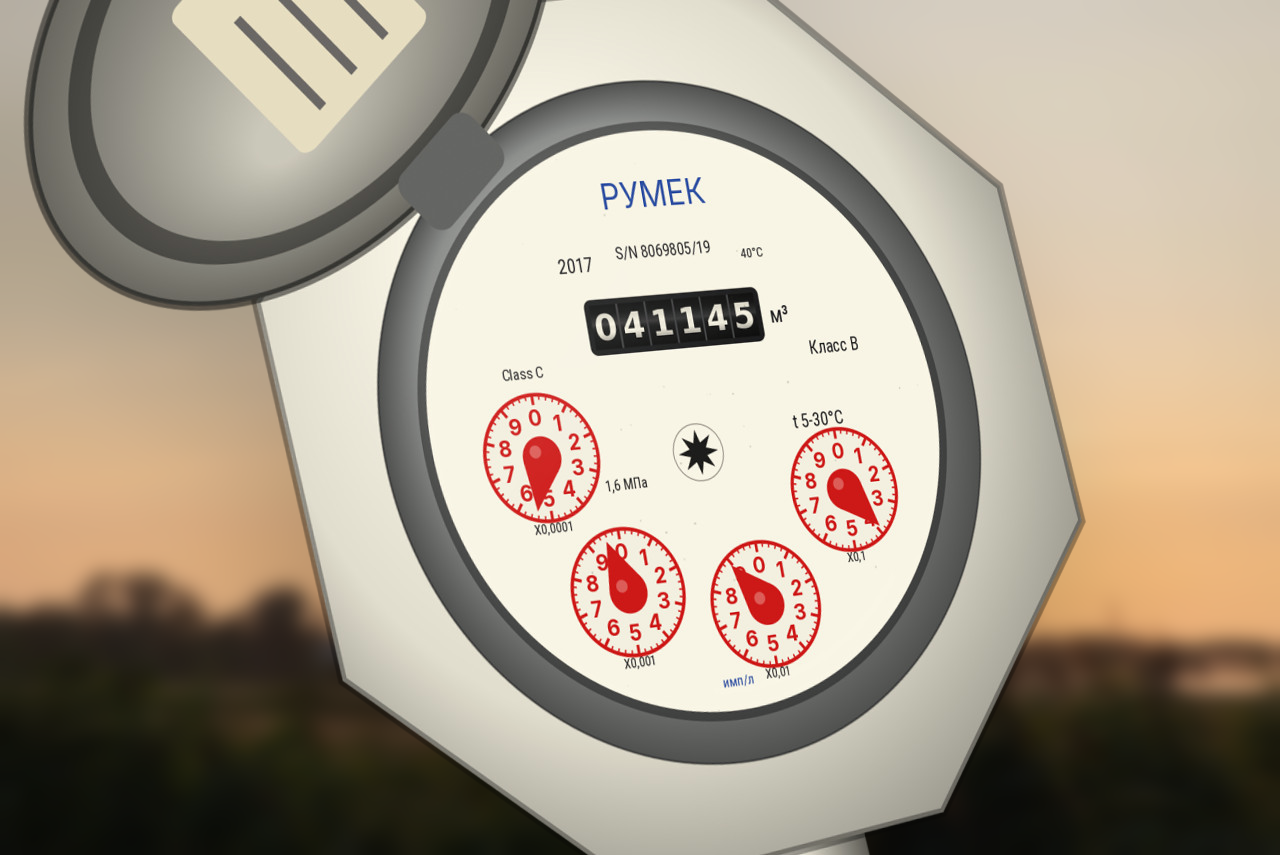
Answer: m³ 41145.3895
